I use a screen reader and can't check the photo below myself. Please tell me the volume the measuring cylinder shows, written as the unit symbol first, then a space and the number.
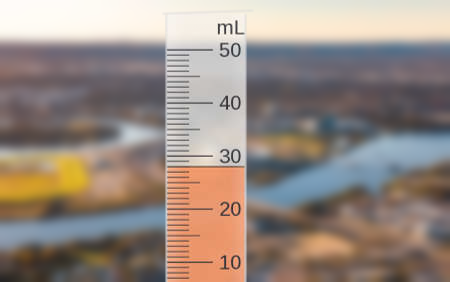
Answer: mL 28
